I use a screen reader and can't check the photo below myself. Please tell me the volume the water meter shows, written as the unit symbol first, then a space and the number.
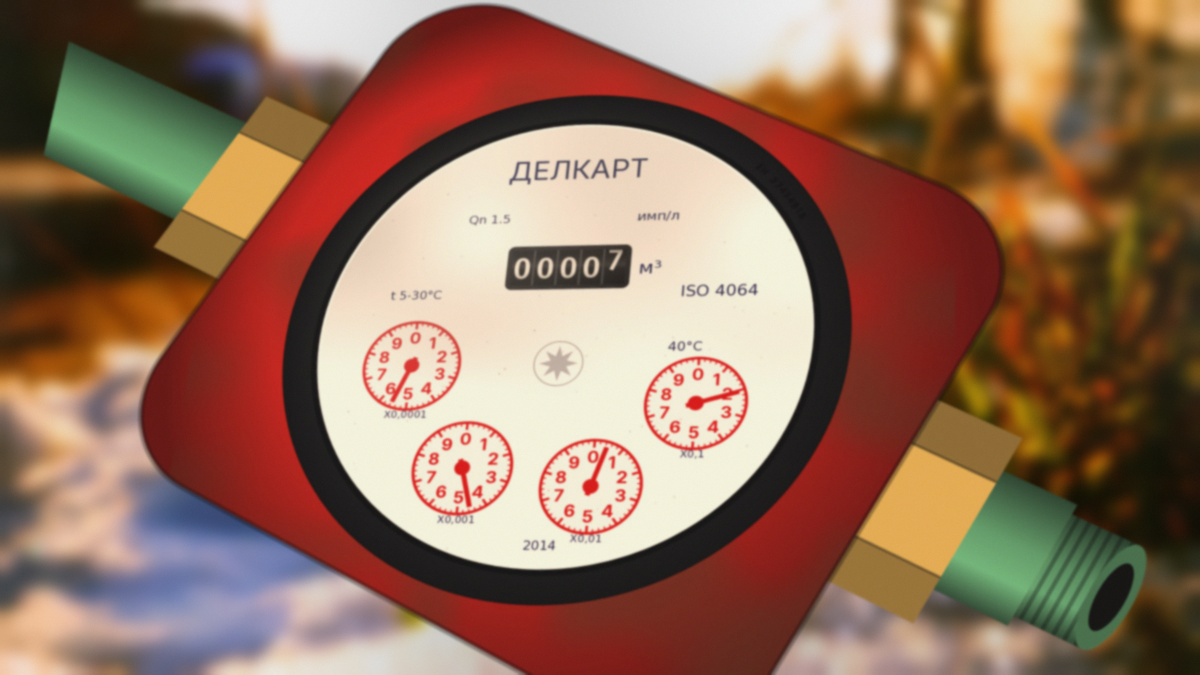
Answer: m³ 7.2045
